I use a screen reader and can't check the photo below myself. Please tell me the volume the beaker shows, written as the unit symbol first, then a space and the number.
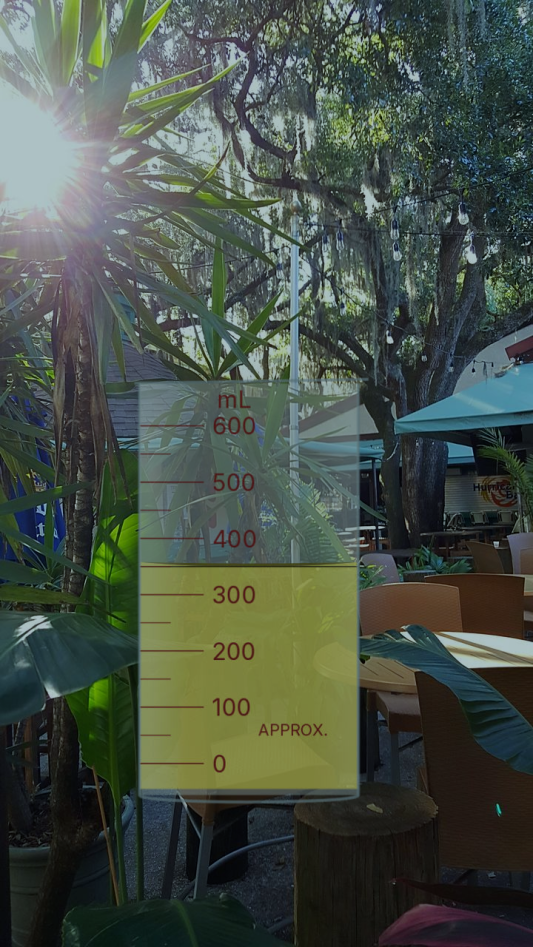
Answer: mL 350
